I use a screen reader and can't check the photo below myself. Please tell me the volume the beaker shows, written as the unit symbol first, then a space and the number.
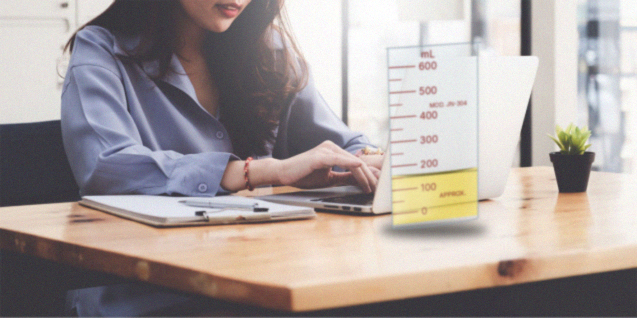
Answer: mL 150
